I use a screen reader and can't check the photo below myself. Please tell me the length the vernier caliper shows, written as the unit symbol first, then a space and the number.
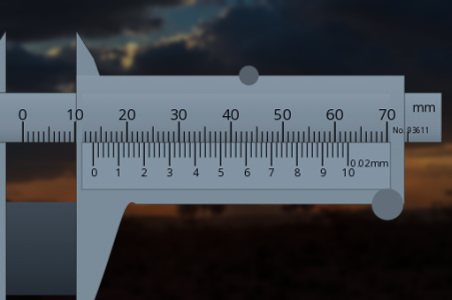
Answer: mm 13.5
